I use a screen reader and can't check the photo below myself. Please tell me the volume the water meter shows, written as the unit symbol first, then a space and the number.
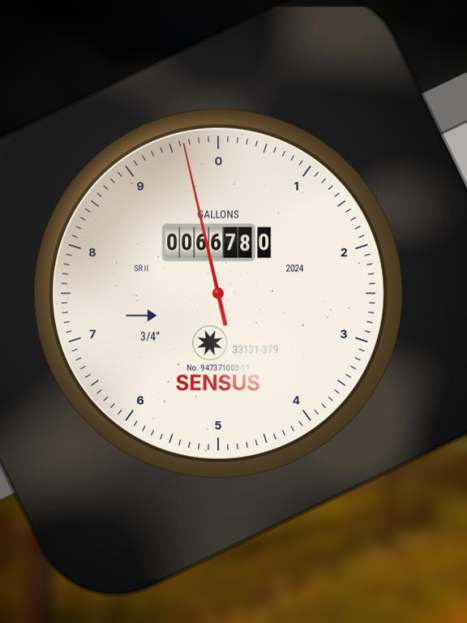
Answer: gal 66779.6
